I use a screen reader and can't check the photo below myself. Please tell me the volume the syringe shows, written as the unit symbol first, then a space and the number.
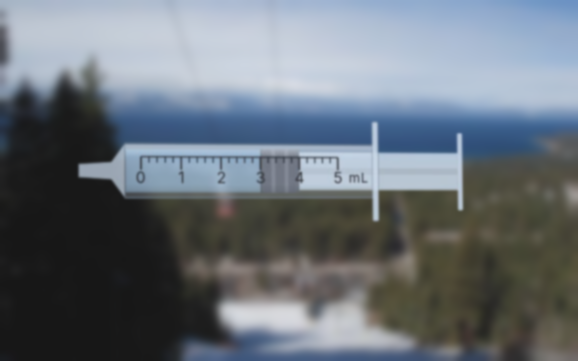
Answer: mL 3
